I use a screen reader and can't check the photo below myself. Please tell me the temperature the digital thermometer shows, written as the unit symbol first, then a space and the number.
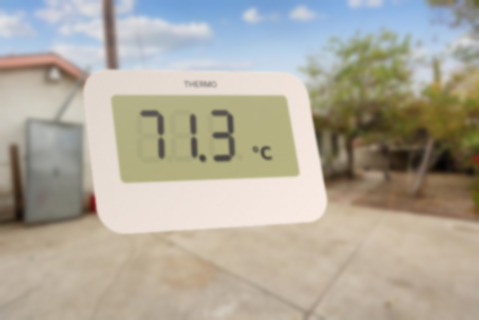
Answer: °C 71.3
